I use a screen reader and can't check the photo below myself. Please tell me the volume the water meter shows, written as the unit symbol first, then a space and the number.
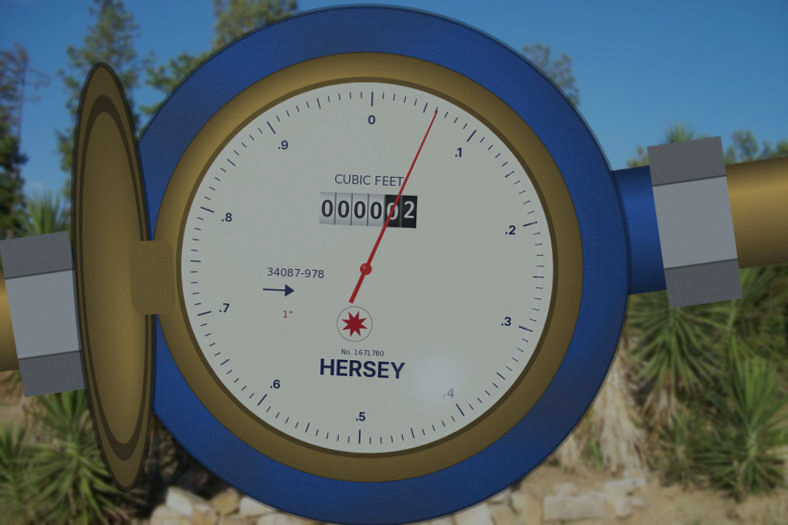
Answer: ft³ 2.06
